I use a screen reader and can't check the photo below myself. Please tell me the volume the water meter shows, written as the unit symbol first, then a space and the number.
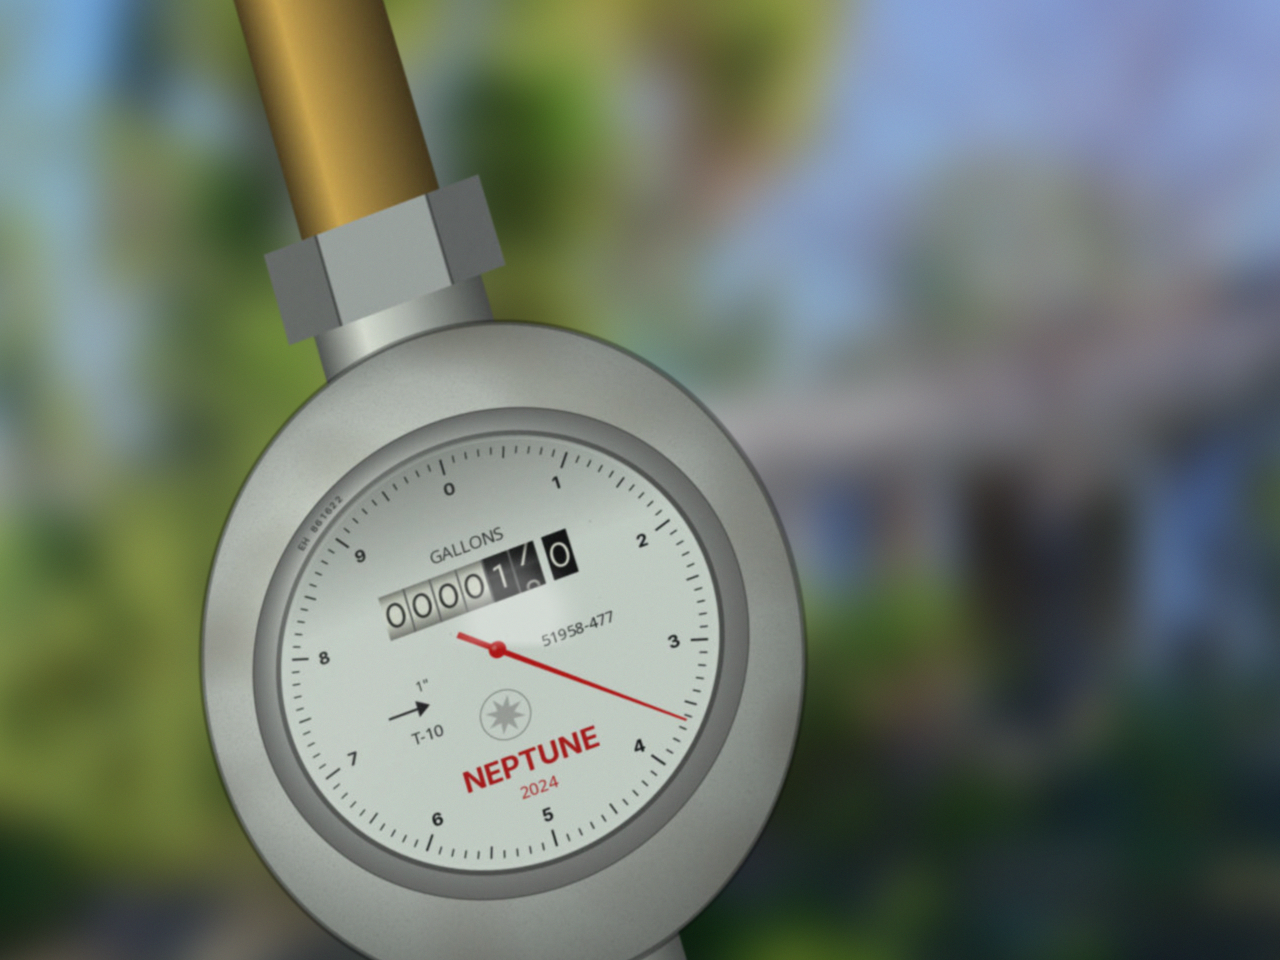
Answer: gal 173.6
